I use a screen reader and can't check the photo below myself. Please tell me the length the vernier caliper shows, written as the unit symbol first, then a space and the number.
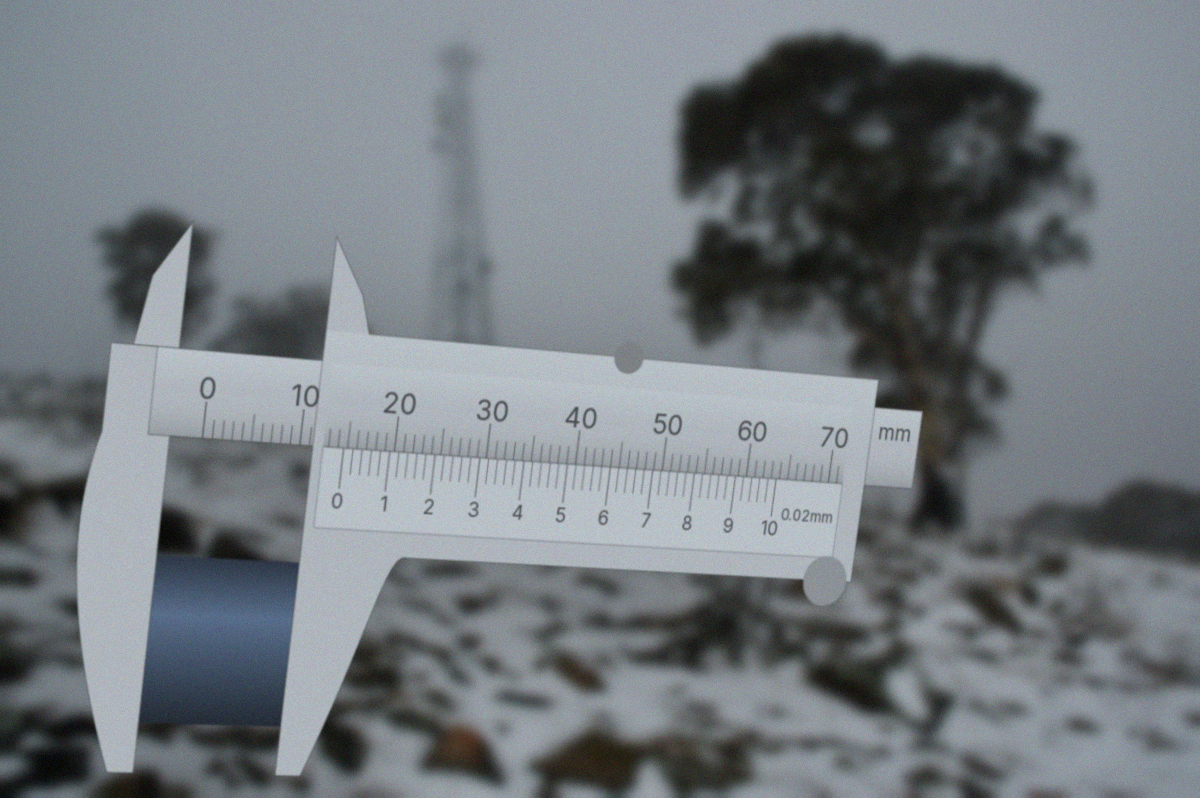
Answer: mm 14.6
